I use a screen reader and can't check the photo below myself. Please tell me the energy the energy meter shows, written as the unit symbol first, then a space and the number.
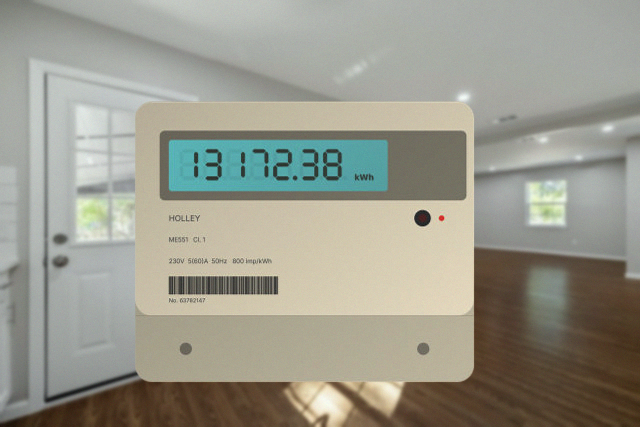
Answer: kWh 13172.38
